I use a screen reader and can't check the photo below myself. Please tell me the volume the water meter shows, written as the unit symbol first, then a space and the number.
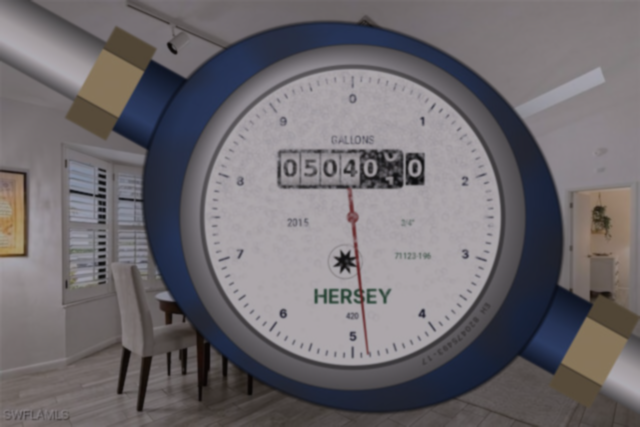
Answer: gal 504004.8
